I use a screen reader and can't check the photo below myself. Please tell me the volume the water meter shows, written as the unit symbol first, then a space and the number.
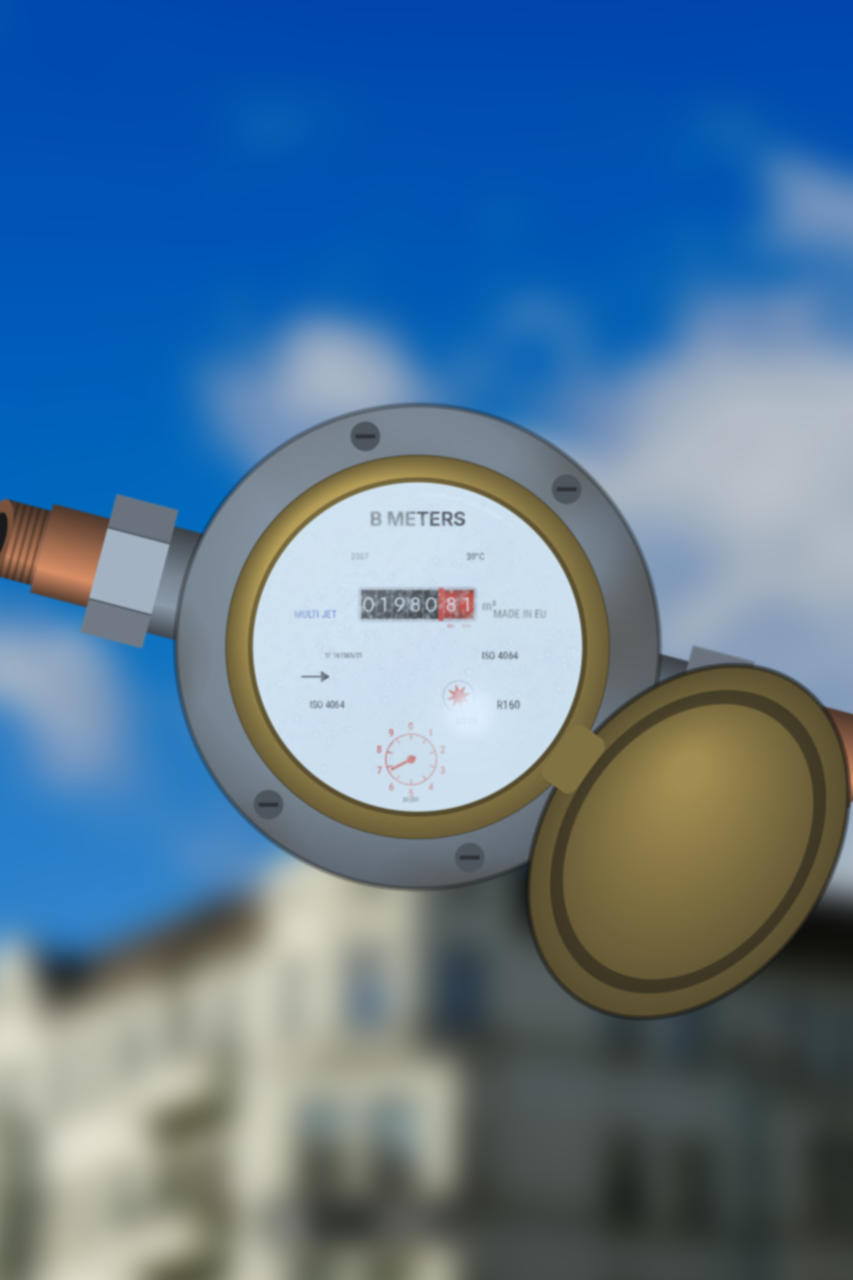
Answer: m³ 1980.816
